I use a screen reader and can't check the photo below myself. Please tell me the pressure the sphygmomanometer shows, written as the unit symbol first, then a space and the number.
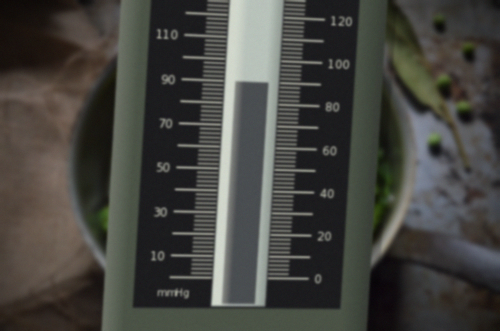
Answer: mmHg 90
